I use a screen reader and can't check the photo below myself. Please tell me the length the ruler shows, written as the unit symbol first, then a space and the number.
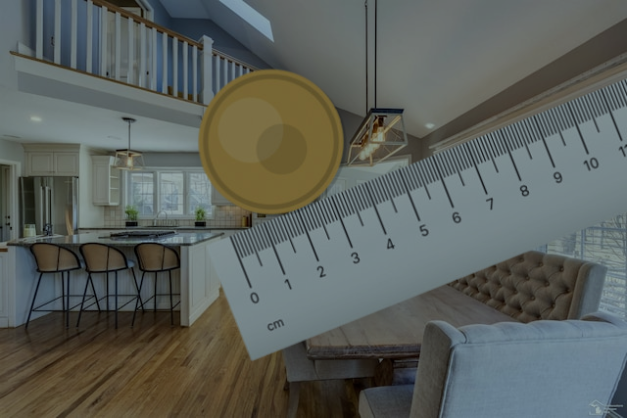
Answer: cm 4
